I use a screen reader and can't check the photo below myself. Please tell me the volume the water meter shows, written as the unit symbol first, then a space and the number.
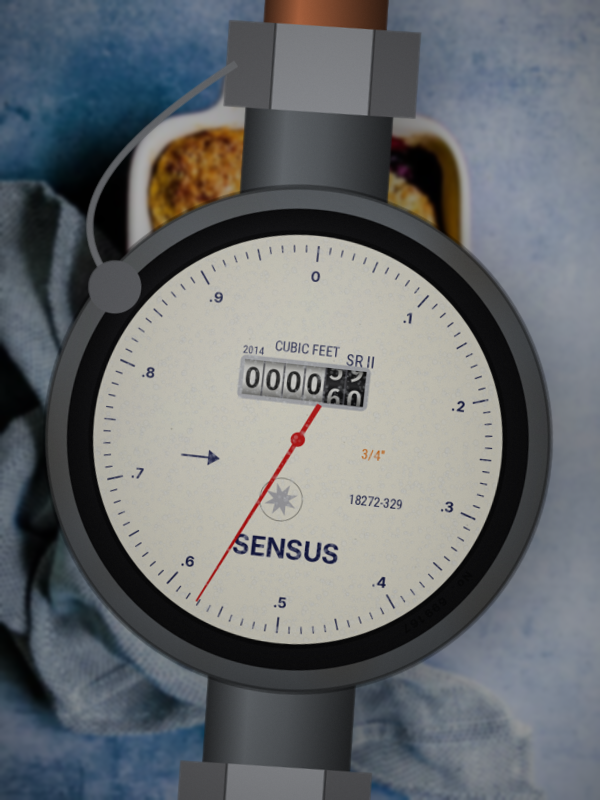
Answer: ft³ 59.57
